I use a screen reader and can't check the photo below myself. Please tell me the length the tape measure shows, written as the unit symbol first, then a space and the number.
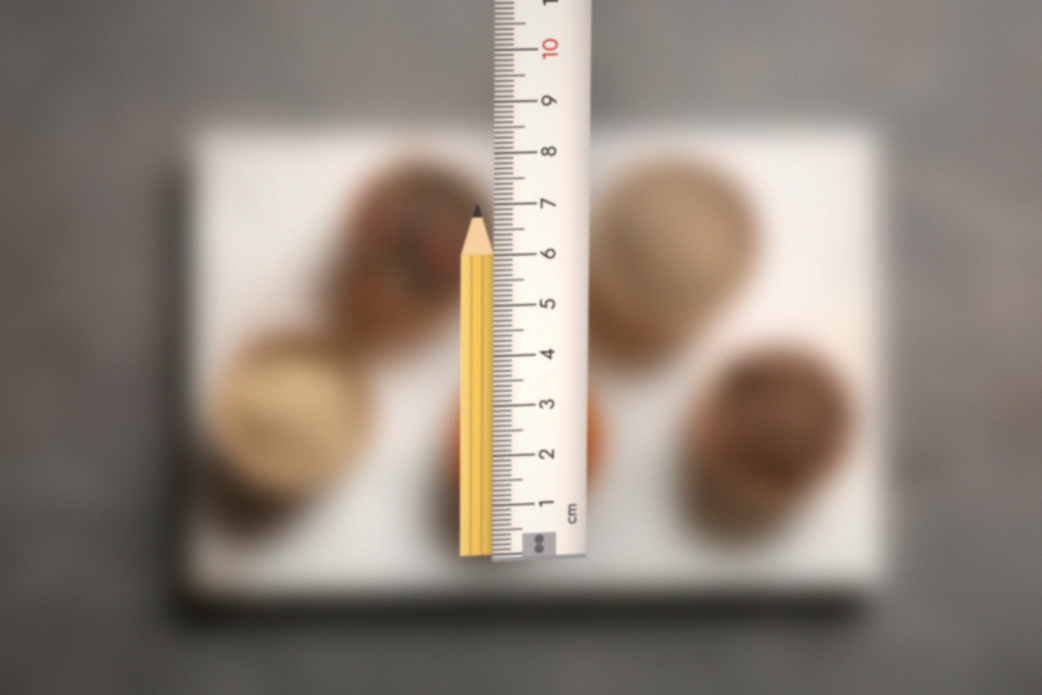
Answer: cm 7
